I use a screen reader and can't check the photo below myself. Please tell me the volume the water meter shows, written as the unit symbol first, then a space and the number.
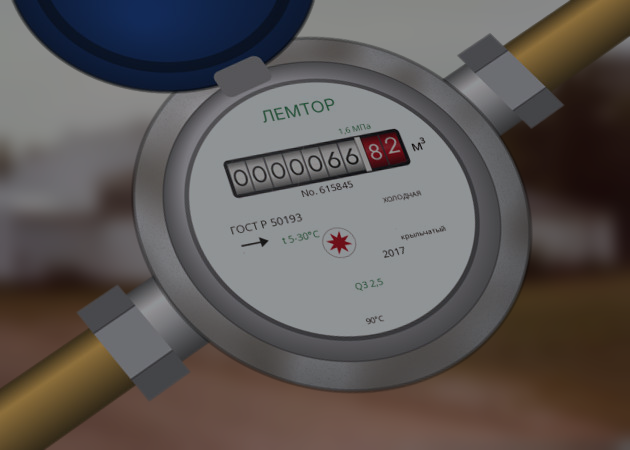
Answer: m³ 66.82
